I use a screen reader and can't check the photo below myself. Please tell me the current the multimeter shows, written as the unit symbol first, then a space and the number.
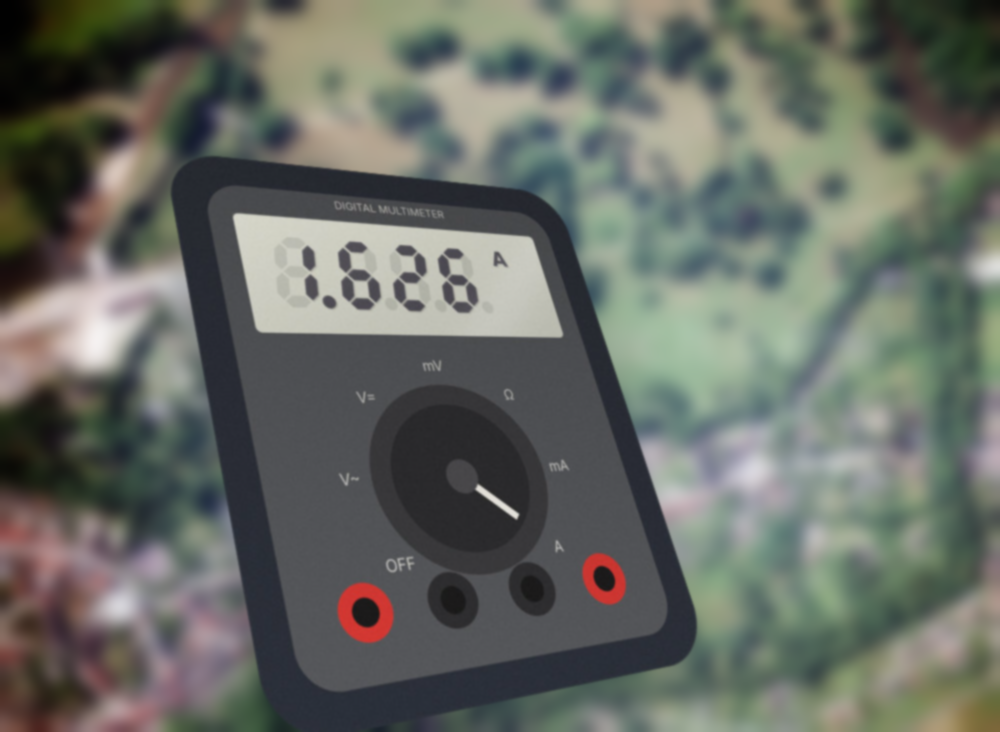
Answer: A 1.626
